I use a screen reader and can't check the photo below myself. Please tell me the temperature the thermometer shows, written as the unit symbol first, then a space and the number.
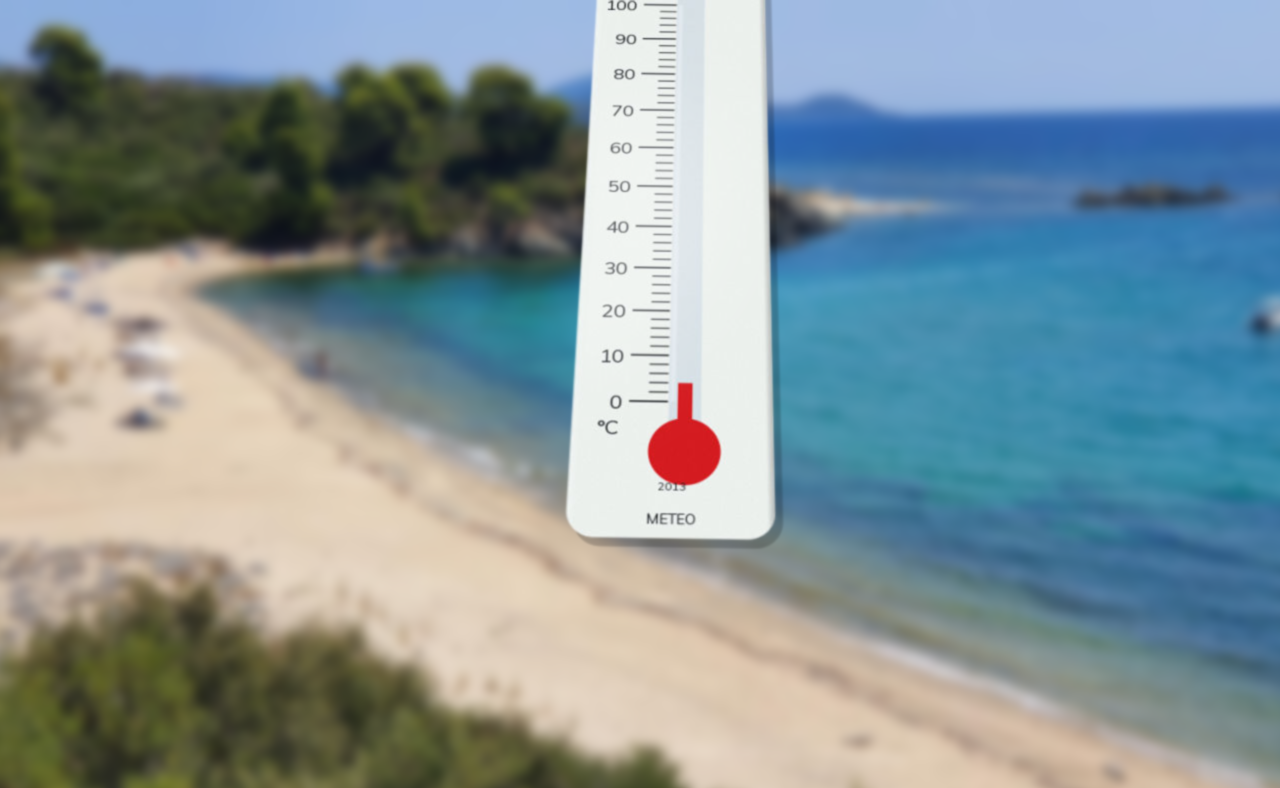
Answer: °C 4
